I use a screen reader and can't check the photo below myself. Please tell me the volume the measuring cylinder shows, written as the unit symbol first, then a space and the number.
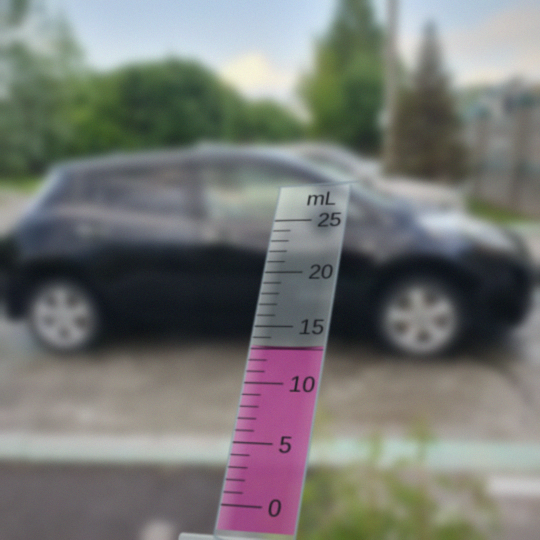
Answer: mL 13
